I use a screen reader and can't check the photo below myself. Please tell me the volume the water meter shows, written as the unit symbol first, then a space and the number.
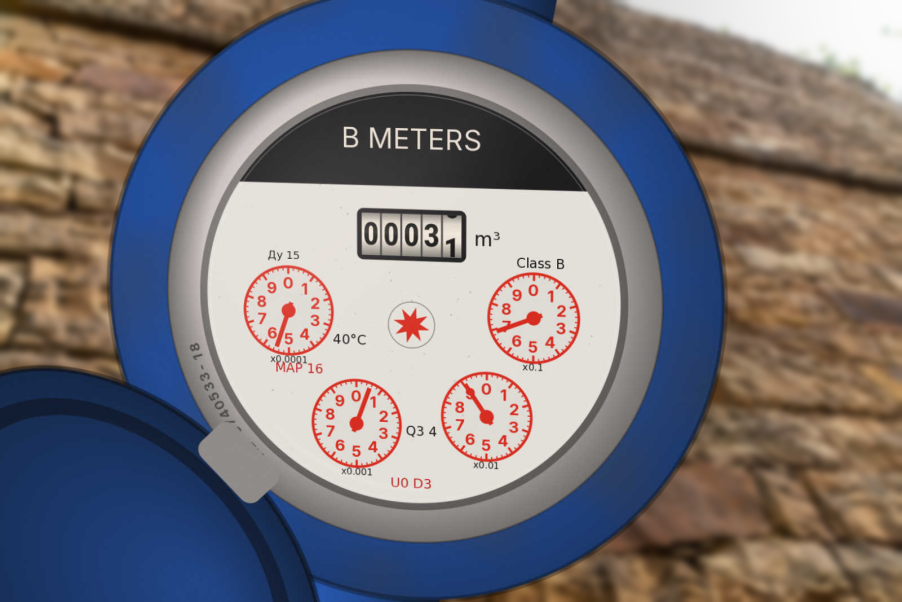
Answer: m³ 30.6905
